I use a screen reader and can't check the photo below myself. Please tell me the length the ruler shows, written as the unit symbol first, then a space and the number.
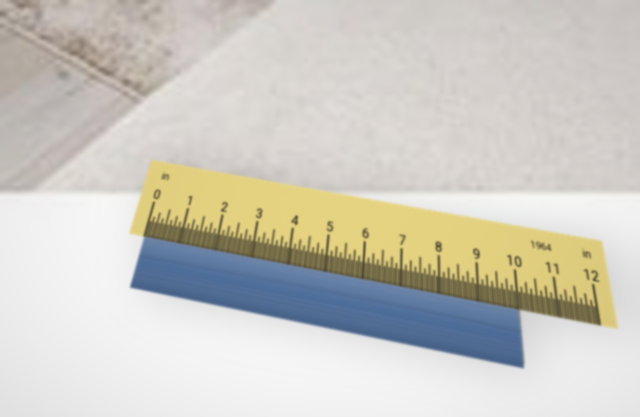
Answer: in 10
